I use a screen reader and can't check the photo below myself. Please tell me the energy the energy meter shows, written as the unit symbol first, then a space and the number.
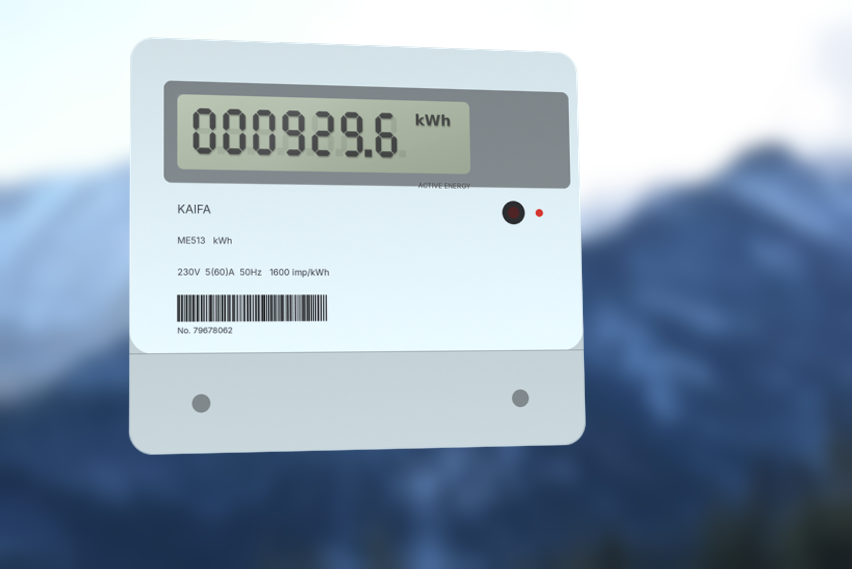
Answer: kWh 929.6
